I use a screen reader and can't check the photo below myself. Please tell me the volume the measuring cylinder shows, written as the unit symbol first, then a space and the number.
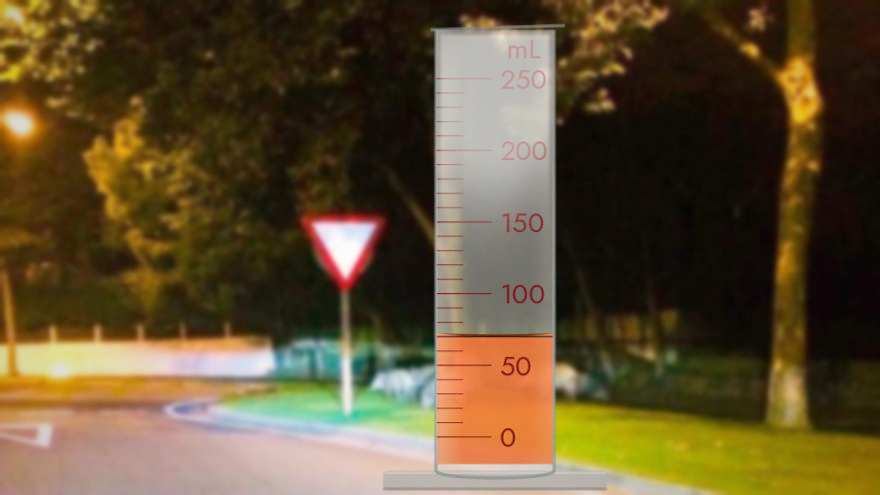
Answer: mL 70
